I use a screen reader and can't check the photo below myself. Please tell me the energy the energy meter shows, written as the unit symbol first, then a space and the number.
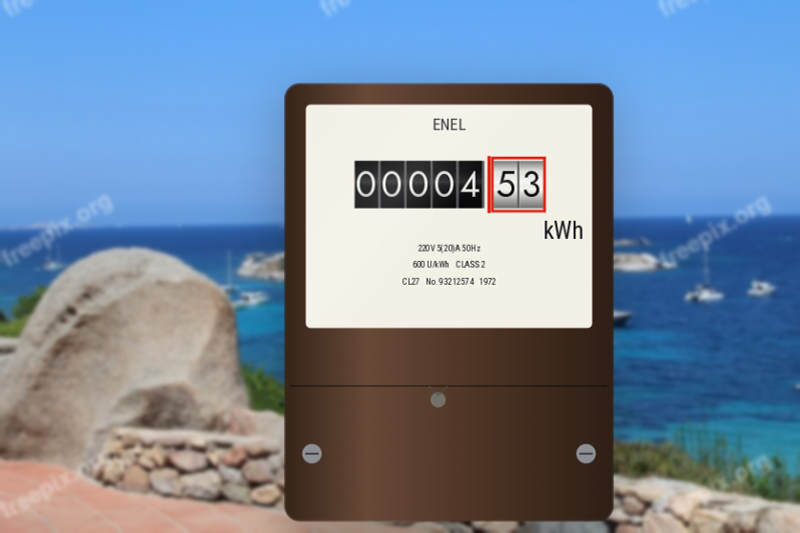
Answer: kWh 4.53
